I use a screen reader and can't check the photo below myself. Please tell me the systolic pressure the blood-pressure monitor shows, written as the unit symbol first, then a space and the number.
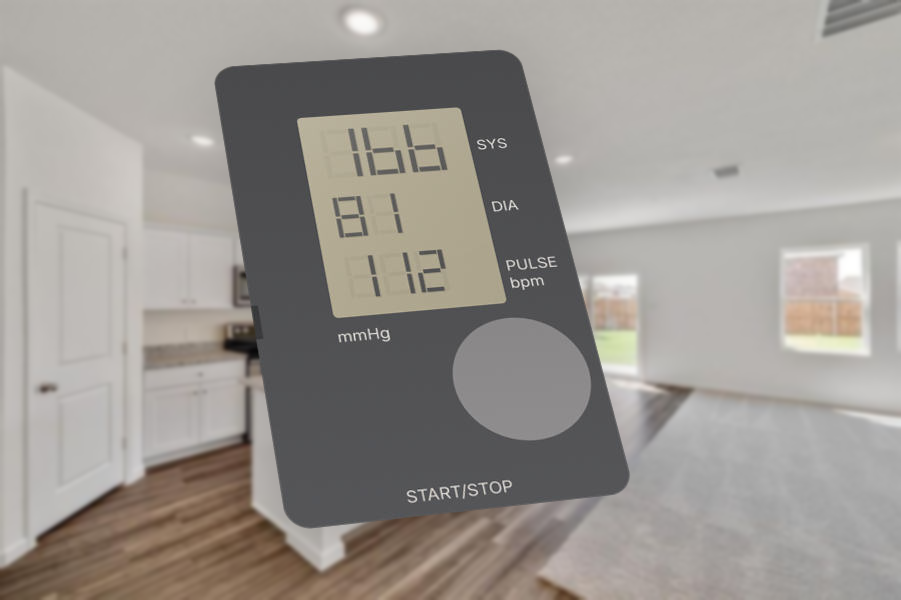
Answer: mmHg 166
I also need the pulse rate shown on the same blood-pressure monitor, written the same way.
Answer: bpm 112
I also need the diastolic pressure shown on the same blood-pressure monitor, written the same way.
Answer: mmHg 81
